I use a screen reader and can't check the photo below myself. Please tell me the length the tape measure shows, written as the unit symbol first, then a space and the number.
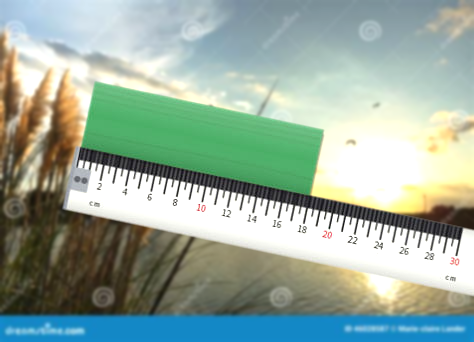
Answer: cm 18
